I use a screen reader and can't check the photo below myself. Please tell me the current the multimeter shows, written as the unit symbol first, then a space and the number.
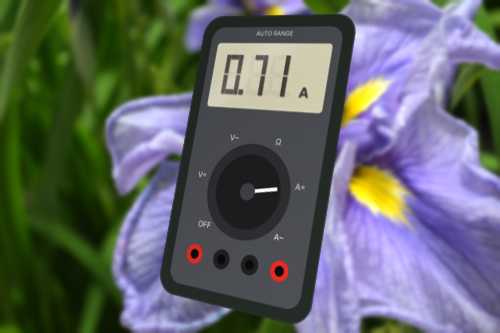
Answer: A 0.71
